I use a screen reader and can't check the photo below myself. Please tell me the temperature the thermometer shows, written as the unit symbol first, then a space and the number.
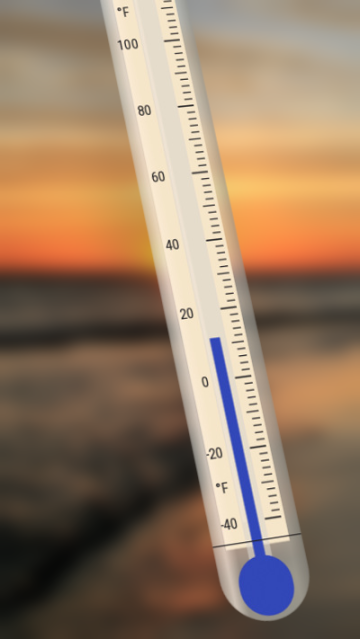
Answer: °F 12
